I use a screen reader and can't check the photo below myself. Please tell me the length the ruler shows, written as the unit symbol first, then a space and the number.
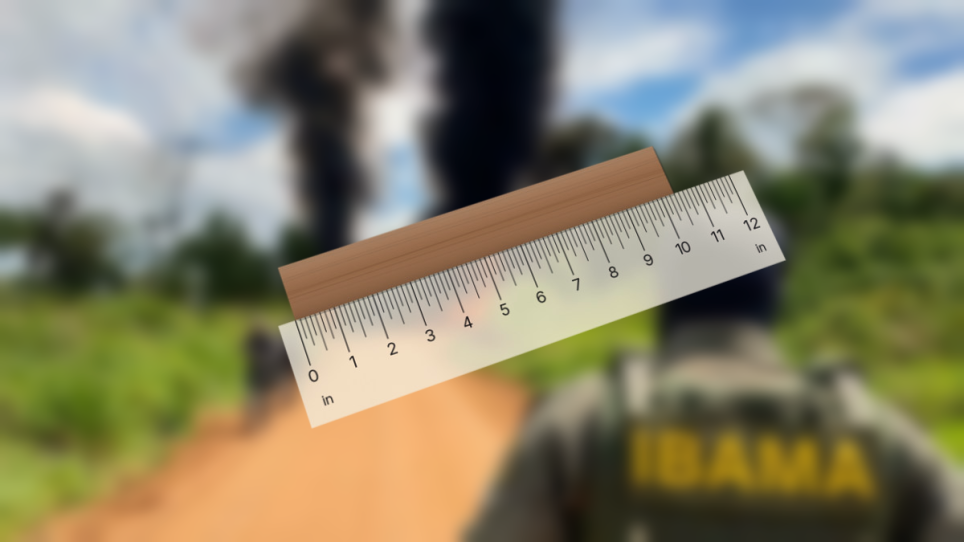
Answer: in 10.375
